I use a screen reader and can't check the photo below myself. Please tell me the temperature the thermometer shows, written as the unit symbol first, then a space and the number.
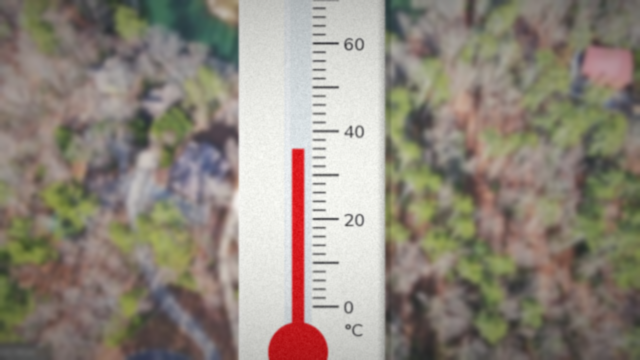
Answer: °C 36
